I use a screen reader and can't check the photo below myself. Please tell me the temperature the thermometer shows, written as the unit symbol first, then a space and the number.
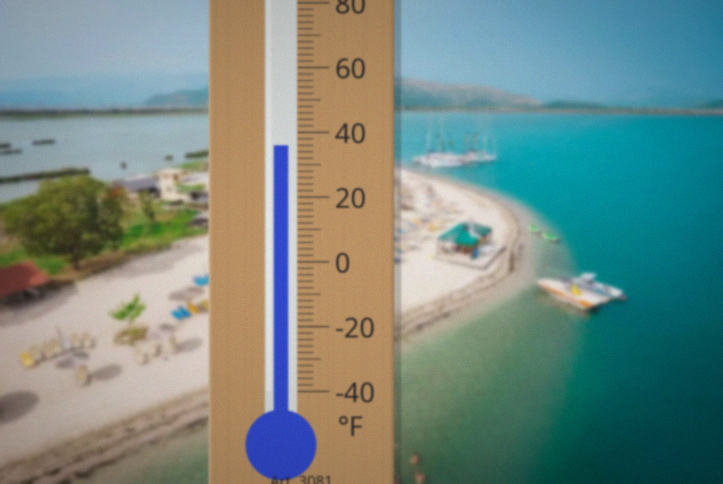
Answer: °F 36
